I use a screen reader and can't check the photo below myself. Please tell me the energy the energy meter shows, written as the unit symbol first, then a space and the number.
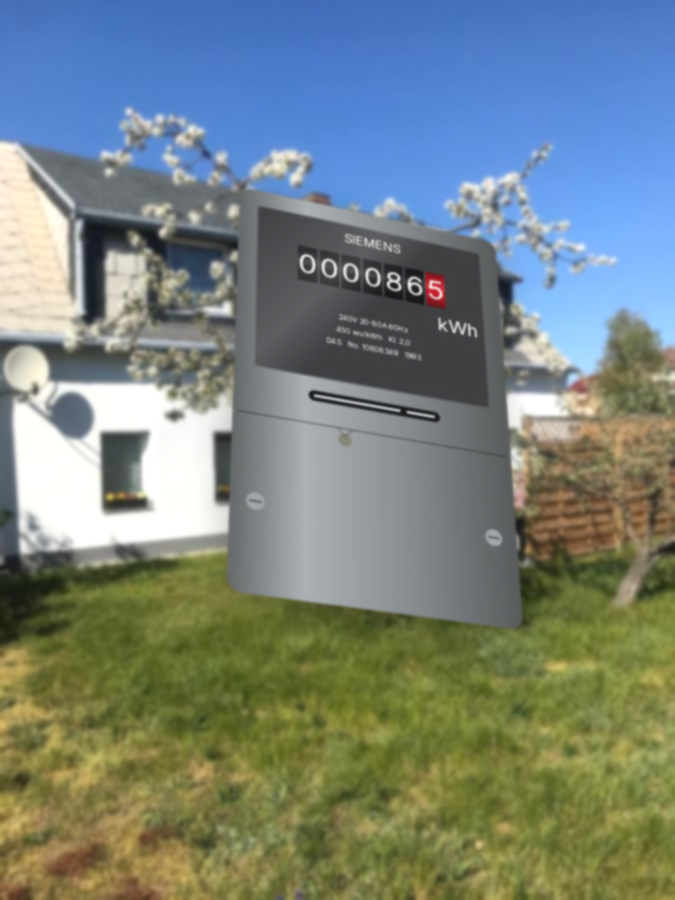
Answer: kWh 86.5
